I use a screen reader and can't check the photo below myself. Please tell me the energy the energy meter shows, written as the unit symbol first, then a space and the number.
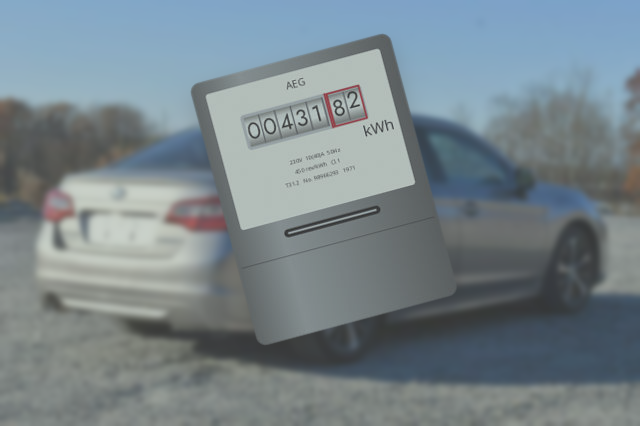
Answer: kWh 431.82
